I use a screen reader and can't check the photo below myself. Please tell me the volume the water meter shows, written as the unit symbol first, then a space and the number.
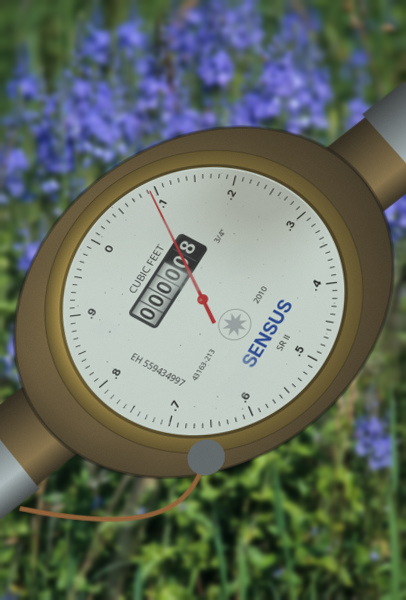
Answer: ft³ 8.09
